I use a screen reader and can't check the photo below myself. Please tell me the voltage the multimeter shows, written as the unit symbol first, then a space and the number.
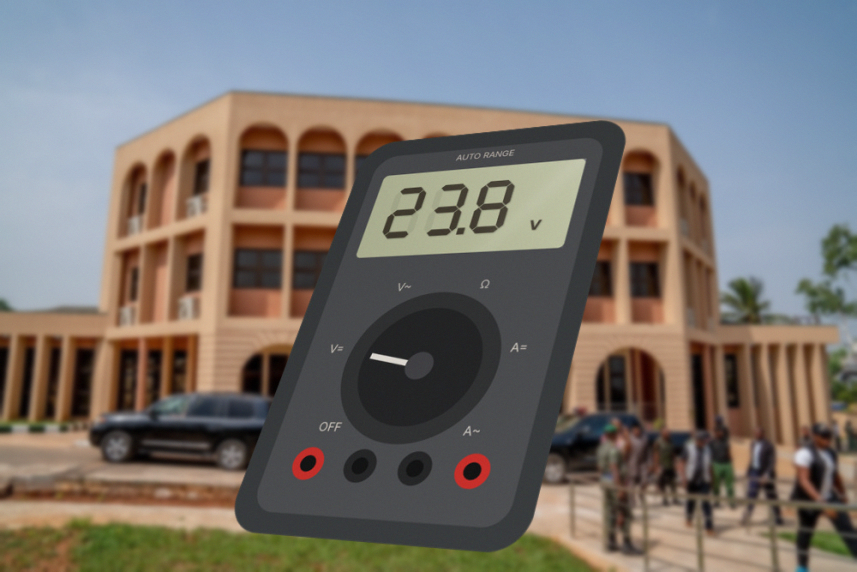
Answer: V 23.8
